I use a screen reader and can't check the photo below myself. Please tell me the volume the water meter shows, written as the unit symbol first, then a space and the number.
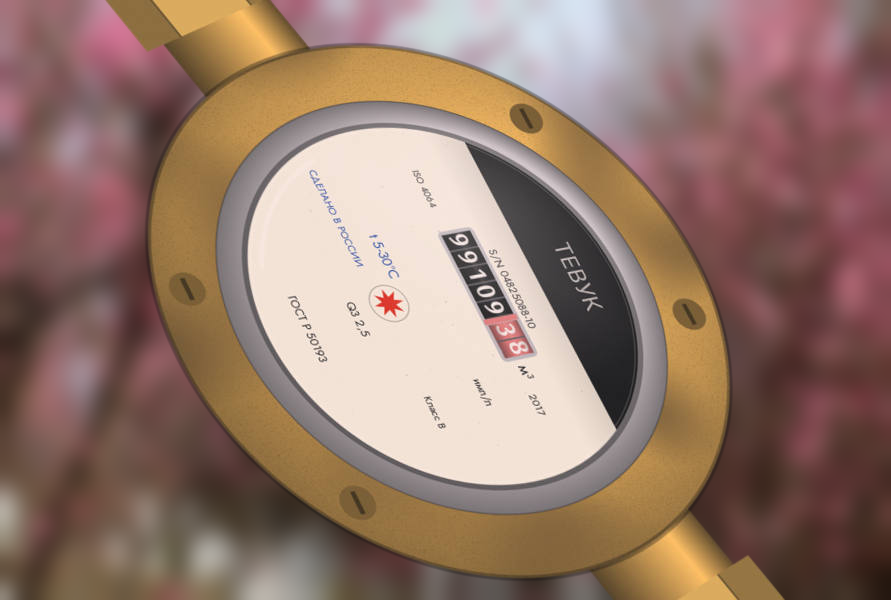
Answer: m³ 99109.38
